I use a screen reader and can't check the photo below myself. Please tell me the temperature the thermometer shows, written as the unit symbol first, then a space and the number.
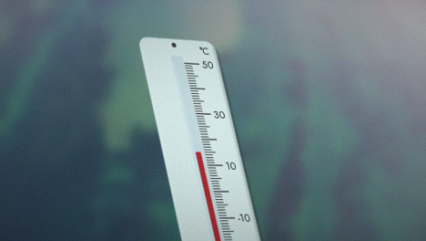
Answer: °C 15
